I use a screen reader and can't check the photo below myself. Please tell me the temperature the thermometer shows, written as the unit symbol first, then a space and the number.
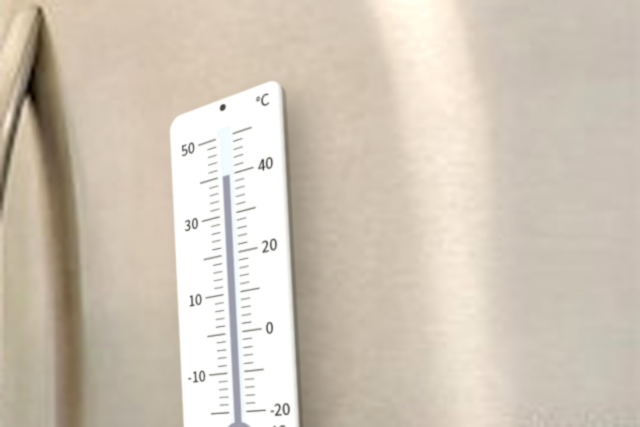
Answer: °C 40
